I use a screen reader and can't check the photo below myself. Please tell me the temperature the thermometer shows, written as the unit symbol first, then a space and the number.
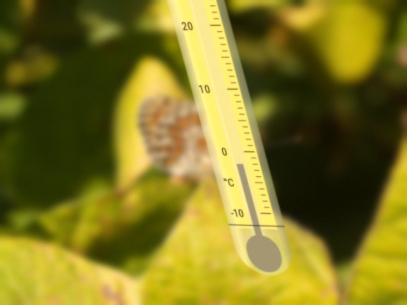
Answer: °C -2
